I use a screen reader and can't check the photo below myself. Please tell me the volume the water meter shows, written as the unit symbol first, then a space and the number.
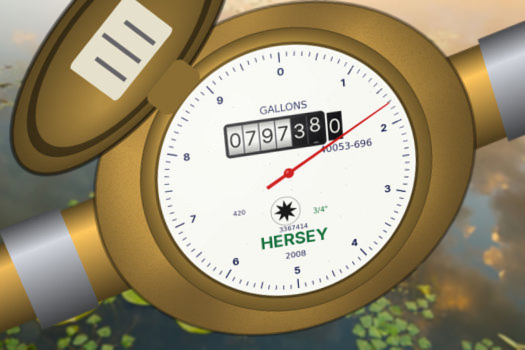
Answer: gal 797381.7
